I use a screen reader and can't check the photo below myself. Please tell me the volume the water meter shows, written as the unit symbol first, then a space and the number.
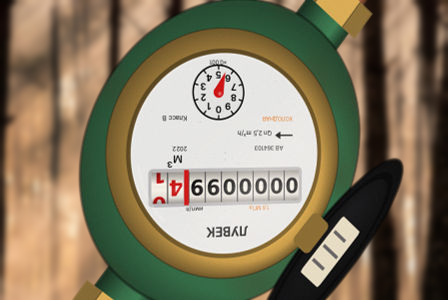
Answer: m³ 99.405
